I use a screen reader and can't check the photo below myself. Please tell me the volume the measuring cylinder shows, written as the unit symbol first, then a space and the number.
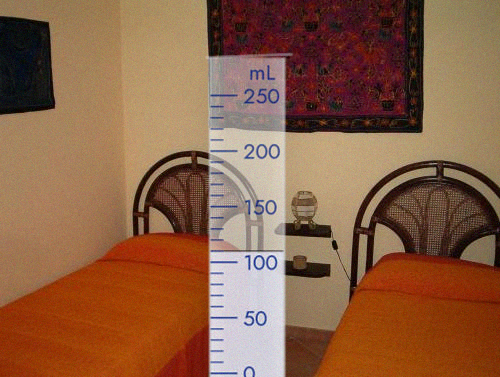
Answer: mL 110
